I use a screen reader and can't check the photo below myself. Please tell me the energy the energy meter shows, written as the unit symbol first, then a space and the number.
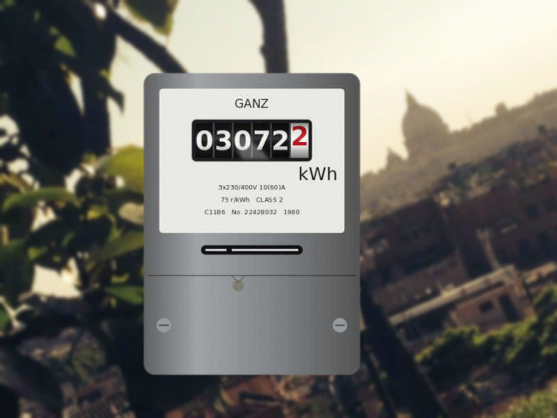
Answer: kWh 3072.2
